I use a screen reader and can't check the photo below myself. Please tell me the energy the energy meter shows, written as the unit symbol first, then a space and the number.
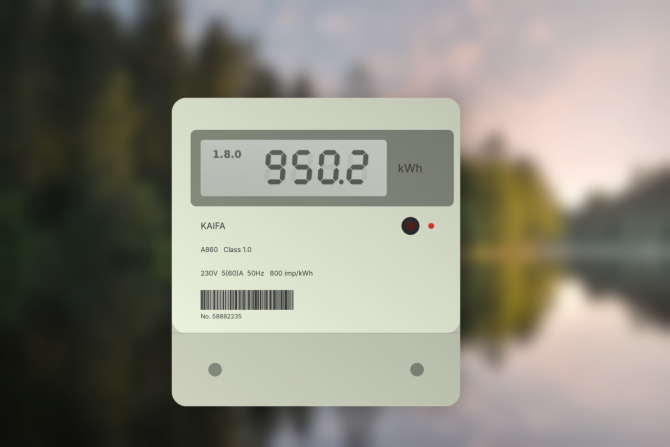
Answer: kWh 950.2
